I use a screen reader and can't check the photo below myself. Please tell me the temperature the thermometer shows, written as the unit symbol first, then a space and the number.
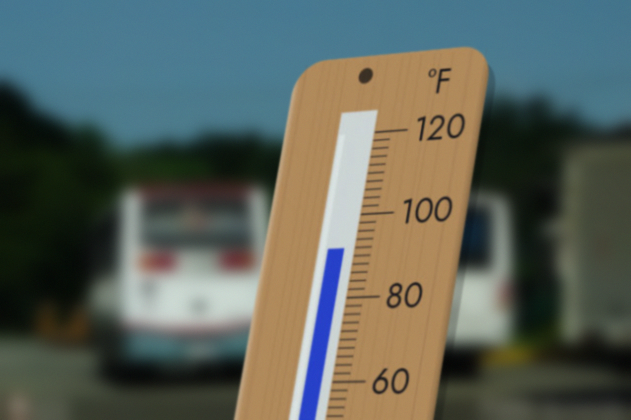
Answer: °F 92
